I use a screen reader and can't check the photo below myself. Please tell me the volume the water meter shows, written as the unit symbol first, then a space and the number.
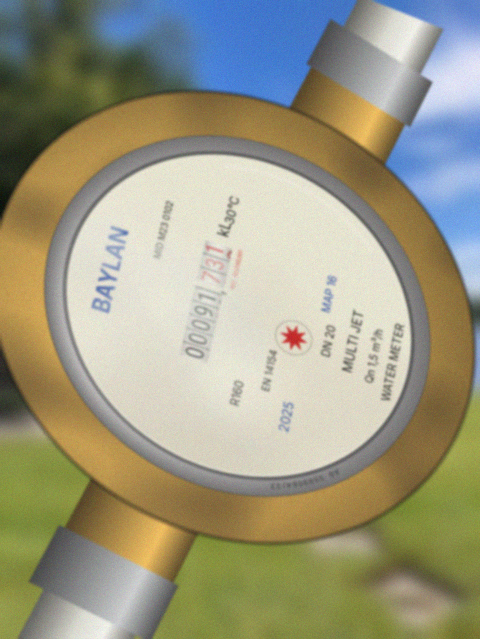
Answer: kL 91.731
